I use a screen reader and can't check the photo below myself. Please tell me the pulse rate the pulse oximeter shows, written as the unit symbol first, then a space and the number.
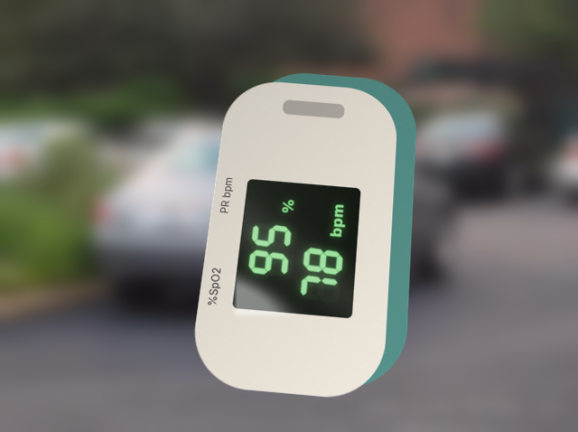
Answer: bpm 78
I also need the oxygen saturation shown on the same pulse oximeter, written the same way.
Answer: % 95
